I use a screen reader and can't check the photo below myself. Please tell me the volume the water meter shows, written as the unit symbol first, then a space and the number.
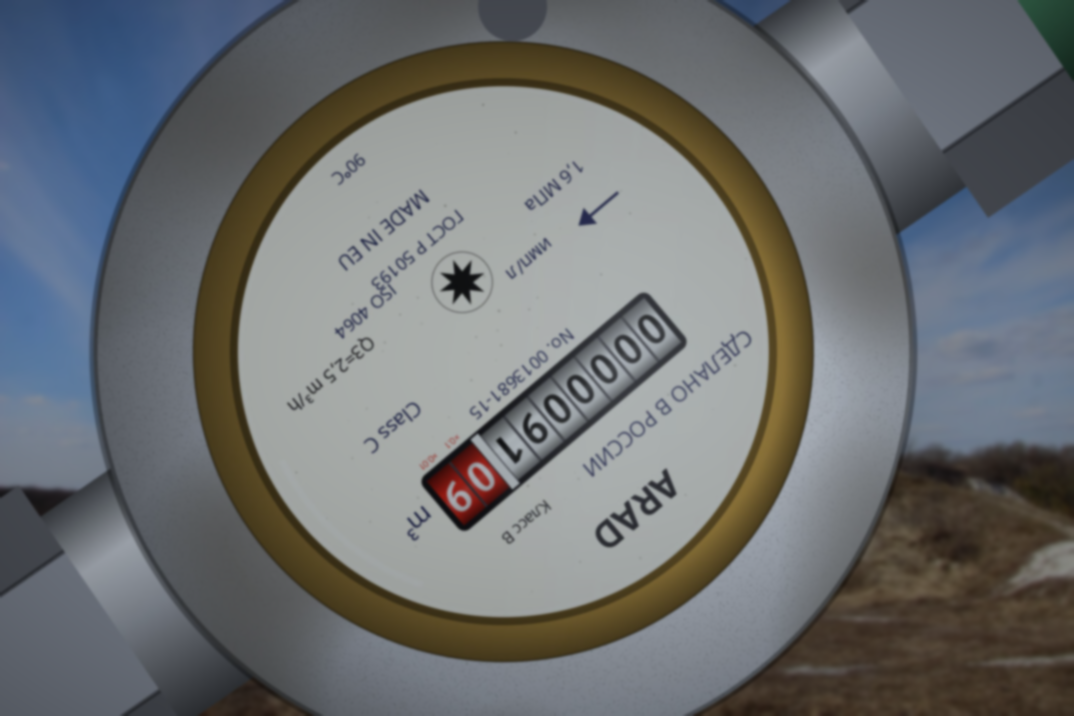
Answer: m³ 91.09
